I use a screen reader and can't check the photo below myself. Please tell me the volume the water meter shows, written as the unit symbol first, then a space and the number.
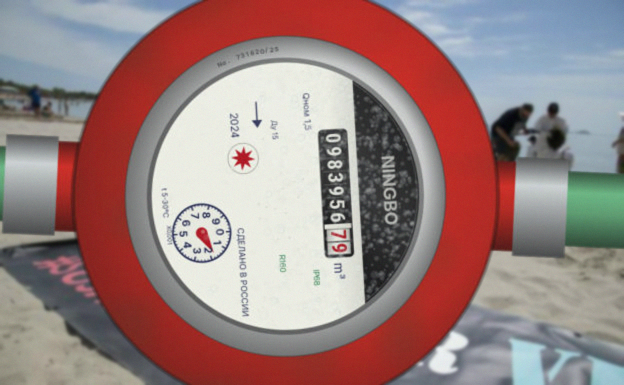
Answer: m³ 983956.791
